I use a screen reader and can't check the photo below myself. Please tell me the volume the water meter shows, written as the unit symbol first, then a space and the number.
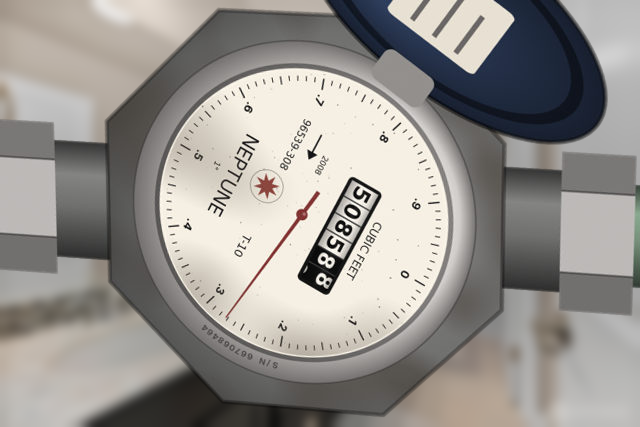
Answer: ft³ 508588.27
